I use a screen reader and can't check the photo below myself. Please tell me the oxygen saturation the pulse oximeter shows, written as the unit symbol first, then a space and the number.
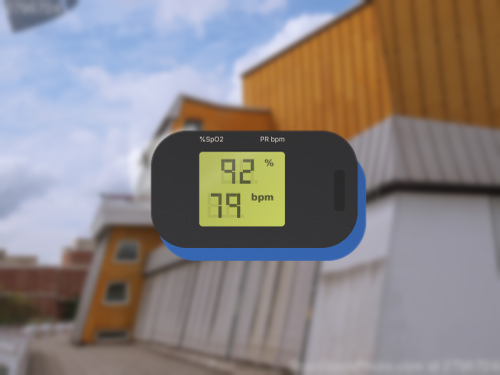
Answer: % 92
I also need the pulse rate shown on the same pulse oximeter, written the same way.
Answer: bpm 79
